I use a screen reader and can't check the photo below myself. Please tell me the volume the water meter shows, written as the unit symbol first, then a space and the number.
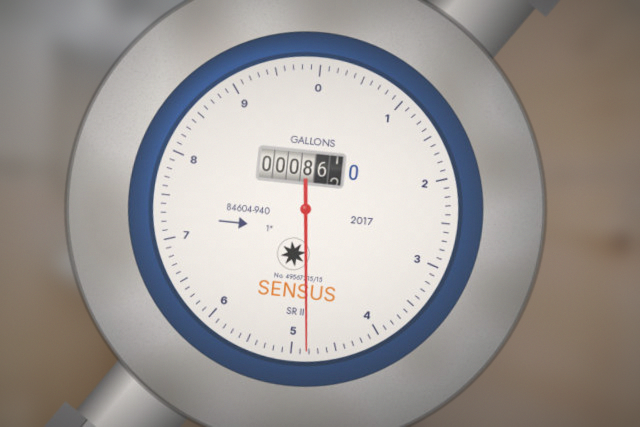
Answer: gal 8614.8
